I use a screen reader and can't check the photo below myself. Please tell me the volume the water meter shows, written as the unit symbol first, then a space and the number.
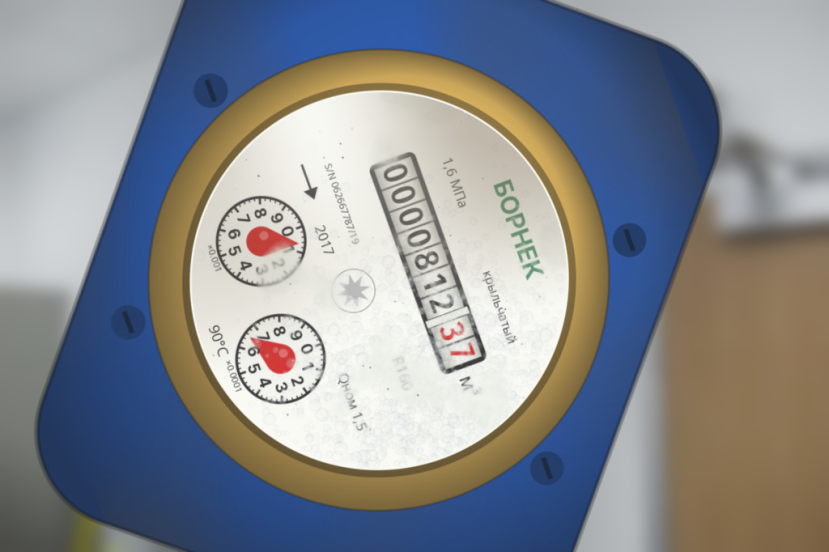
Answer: m³ 812.3706
